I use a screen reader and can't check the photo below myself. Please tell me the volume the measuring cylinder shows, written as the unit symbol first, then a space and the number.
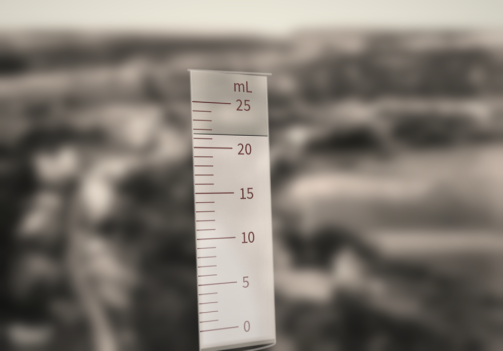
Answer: mL 21.5
